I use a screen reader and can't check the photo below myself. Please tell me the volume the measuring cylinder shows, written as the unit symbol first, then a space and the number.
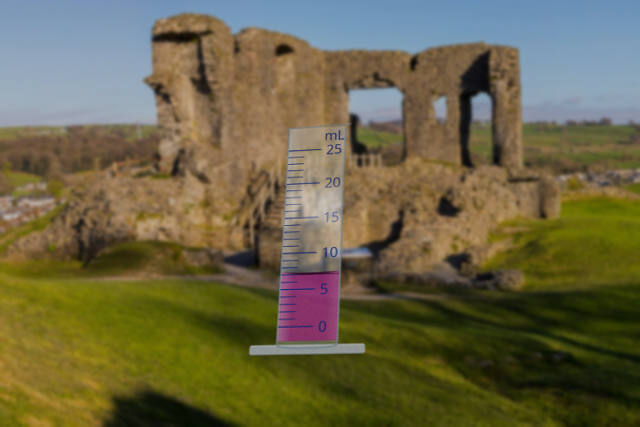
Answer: mL 7
